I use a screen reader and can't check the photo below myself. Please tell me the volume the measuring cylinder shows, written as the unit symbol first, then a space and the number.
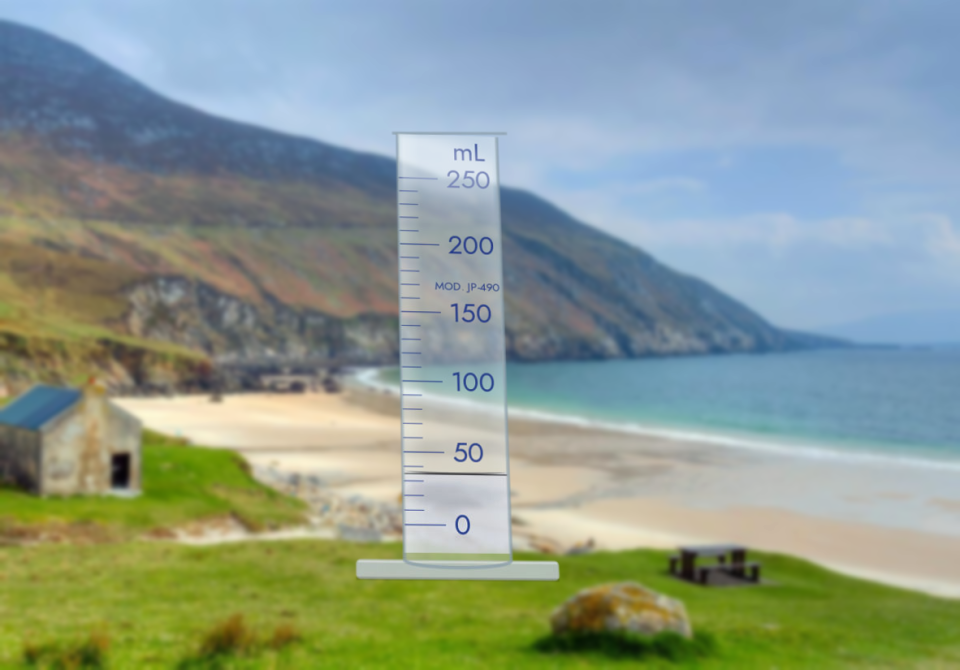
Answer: mL 35
